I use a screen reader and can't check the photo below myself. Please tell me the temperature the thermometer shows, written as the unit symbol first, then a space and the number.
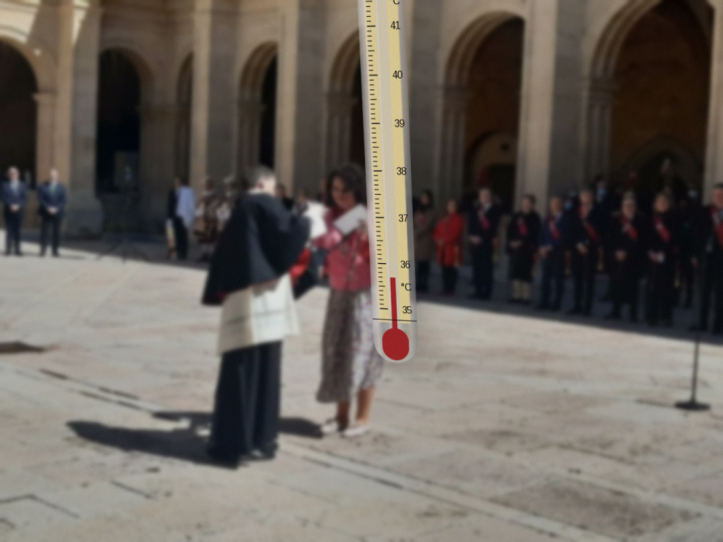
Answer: °C 35.7
